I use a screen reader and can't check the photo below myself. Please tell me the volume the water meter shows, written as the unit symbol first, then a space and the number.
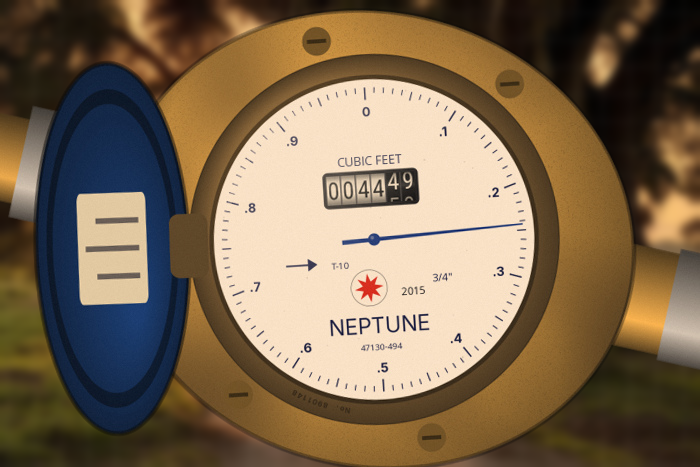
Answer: ft³ 4449.24
